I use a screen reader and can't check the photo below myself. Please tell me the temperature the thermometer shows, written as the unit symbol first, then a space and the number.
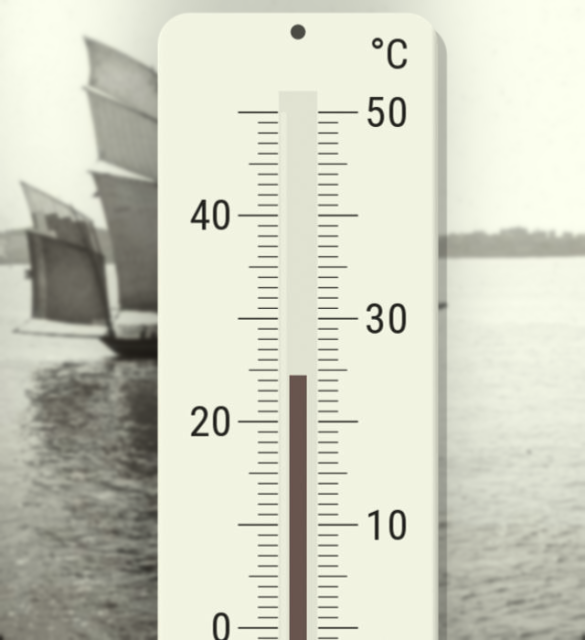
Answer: °C 24.5
